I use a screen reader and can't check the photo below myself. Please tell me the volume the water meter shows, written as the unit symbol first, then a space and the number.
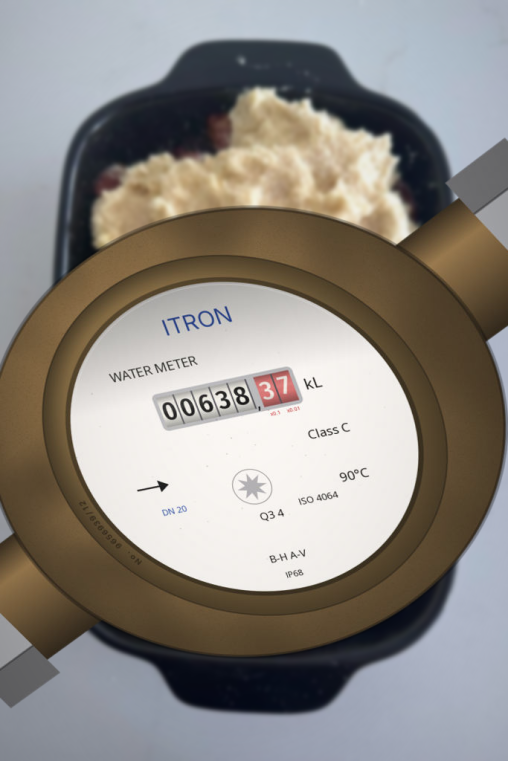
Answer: kL 638.37
